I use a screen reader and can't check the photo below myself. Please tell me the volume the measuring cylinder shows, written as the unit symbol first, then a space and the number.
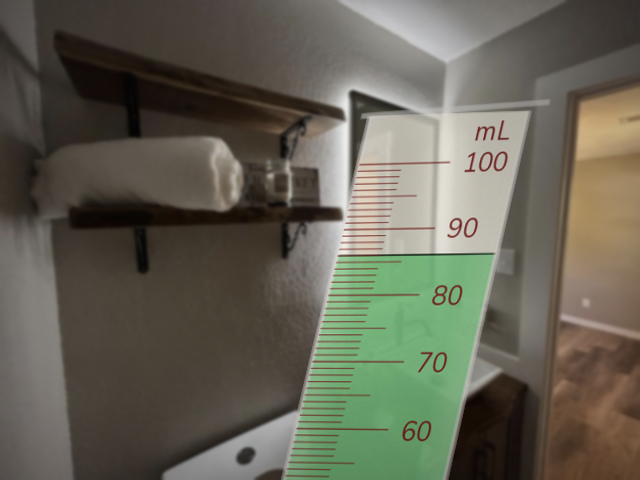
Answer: mL 86
